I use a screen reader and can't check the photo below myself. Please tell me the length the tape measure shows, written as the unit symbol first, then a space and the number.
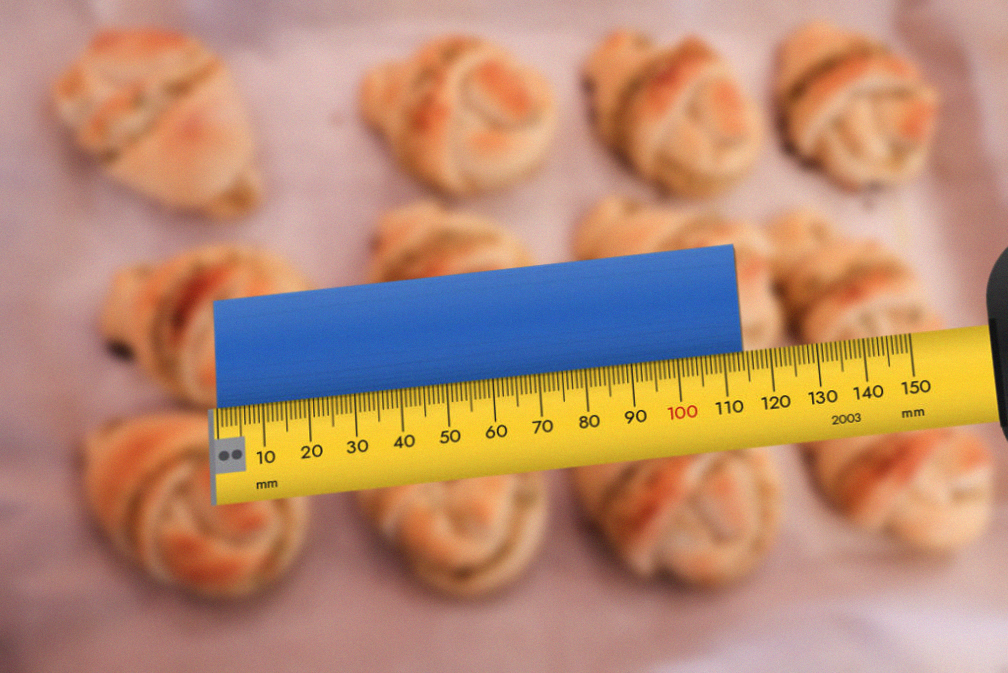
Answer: mm 114
